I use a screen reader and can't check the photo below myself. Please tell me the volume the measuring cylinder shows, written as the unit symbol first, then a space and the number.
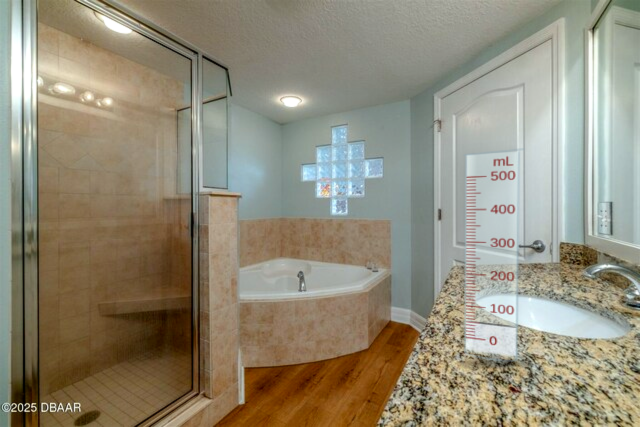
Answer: mL 50
